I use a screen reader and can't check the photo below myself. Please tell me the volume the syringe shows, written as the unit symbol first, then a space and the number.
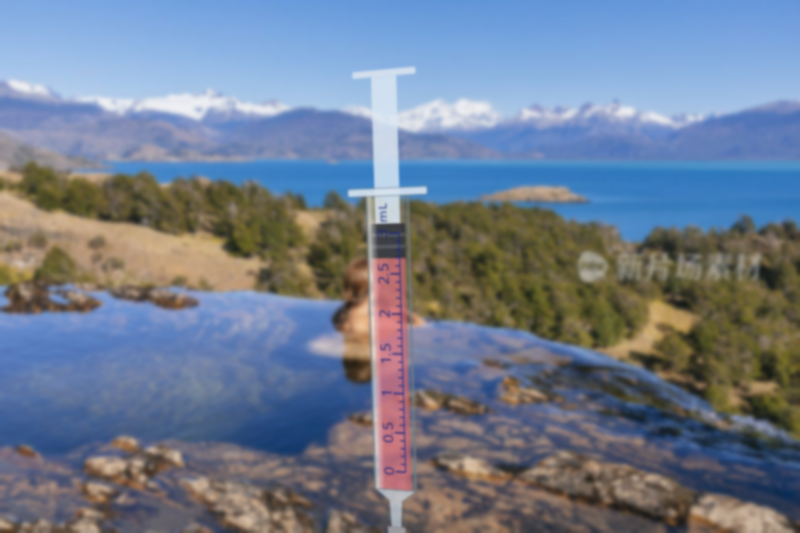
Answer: mL 2.7
